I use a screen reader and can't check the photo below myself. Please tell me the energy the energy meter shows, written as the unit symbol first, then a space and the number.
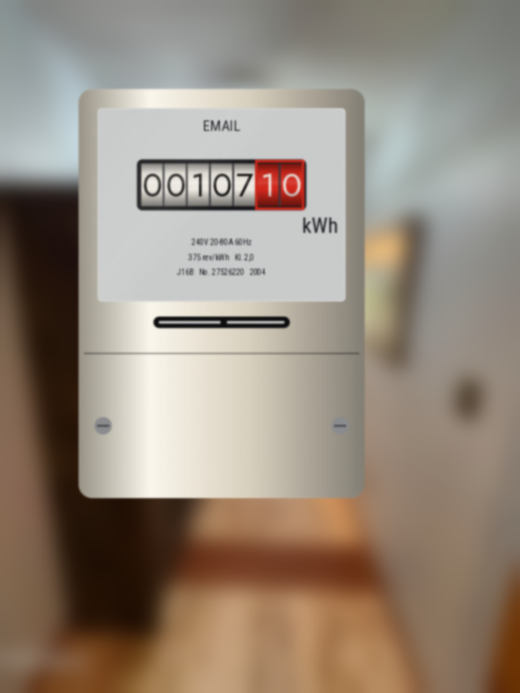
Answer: kWh 107.10
